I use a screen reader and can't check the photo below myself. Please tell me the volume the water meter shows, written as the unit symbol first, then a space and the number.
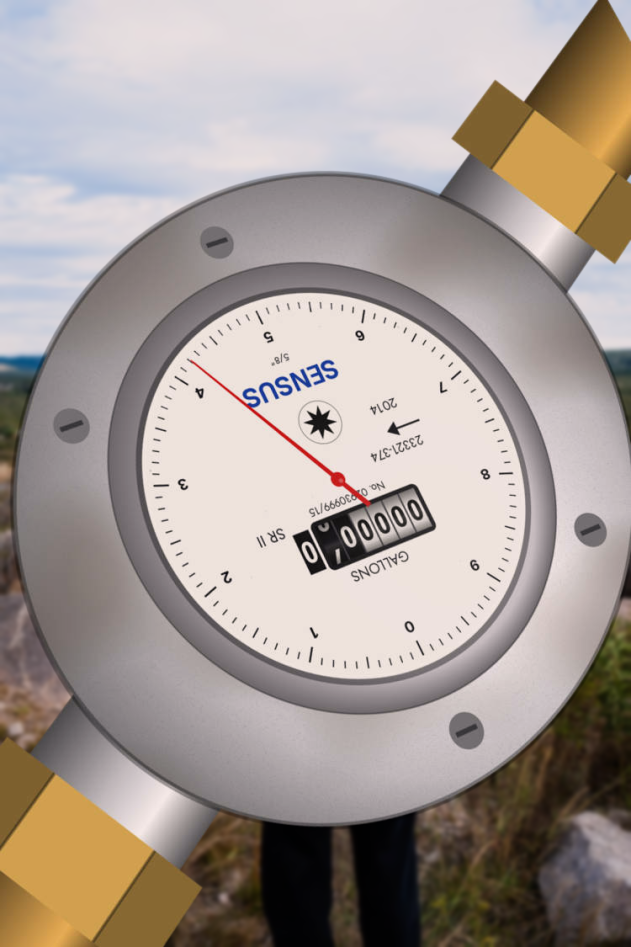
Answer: gal 74.2
